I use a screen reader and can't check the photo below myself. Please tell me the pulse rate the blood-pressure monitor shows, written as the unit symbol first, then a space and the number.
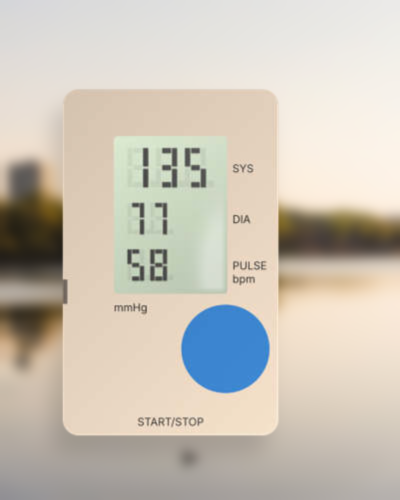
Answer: bpm 58
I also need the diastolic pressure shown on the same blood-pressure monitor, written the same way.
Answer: mmHg 77
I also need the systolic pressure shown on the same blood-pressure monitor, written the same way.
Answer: mmHg 135
